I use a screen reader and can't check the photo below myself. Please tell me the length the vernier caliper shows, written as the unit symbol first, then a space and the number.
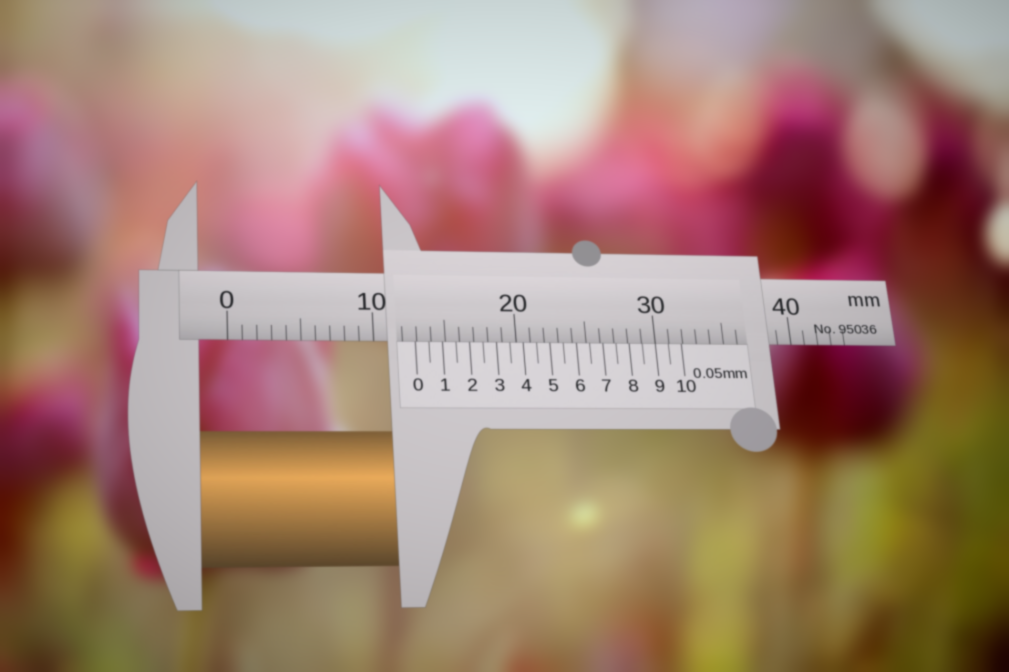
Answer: mm 12.9
